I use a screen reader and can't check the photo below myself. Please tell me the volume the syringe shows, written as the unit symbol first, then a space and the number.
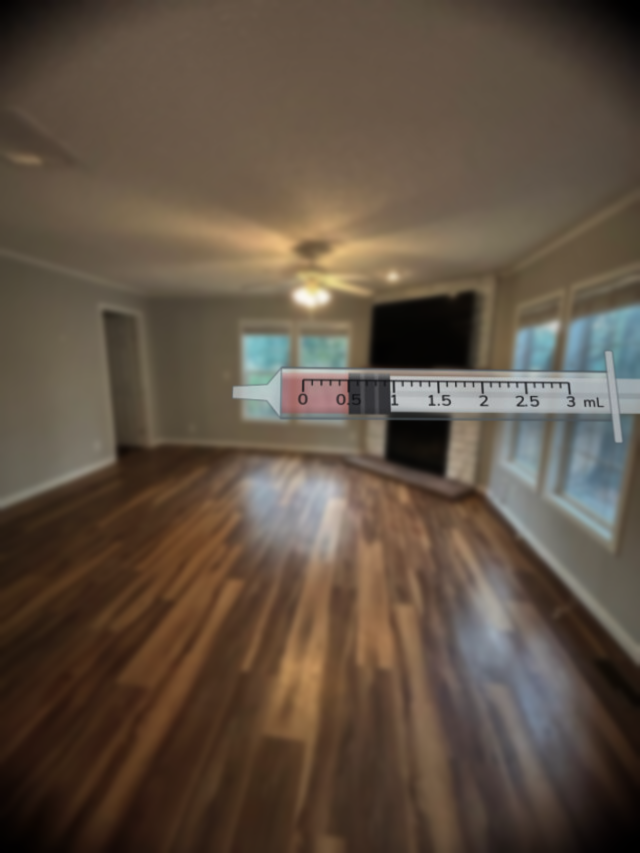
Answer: mL 0.5
